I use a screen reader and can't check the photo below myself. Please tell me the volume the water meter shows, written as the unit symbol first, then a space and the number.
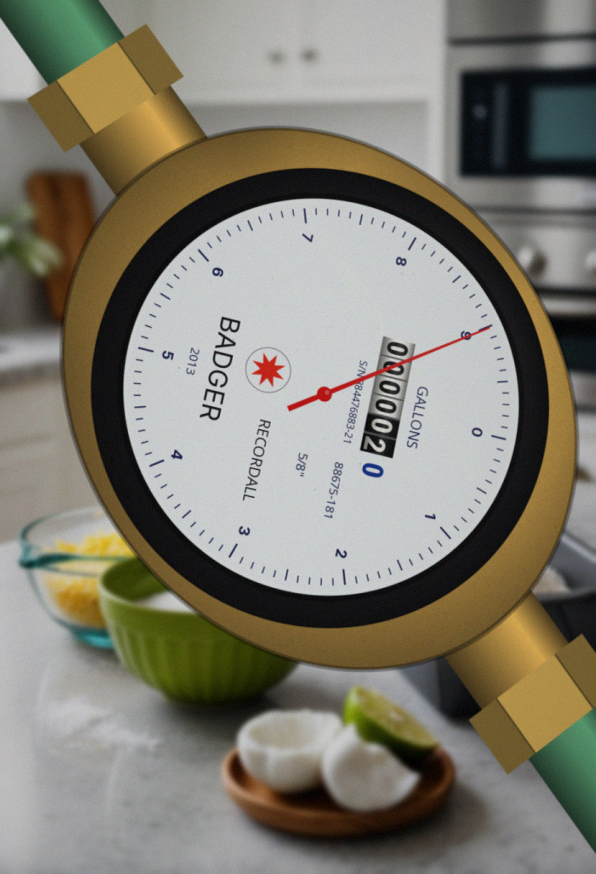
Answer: gal 19.0
